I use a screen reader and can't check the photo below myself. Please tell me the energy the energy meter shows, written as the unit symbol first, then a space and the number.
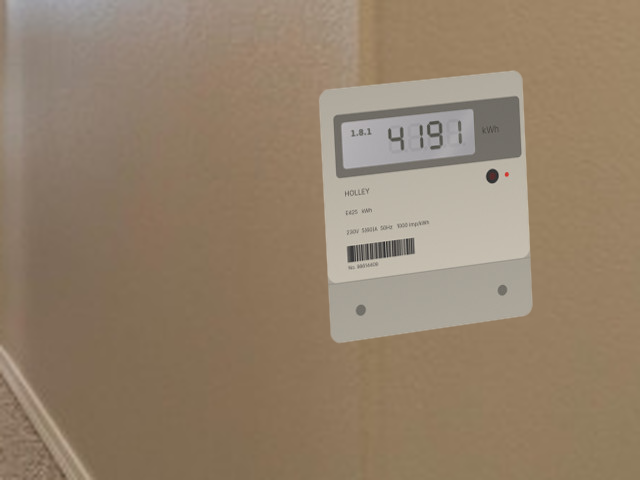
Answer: kWh 4191
